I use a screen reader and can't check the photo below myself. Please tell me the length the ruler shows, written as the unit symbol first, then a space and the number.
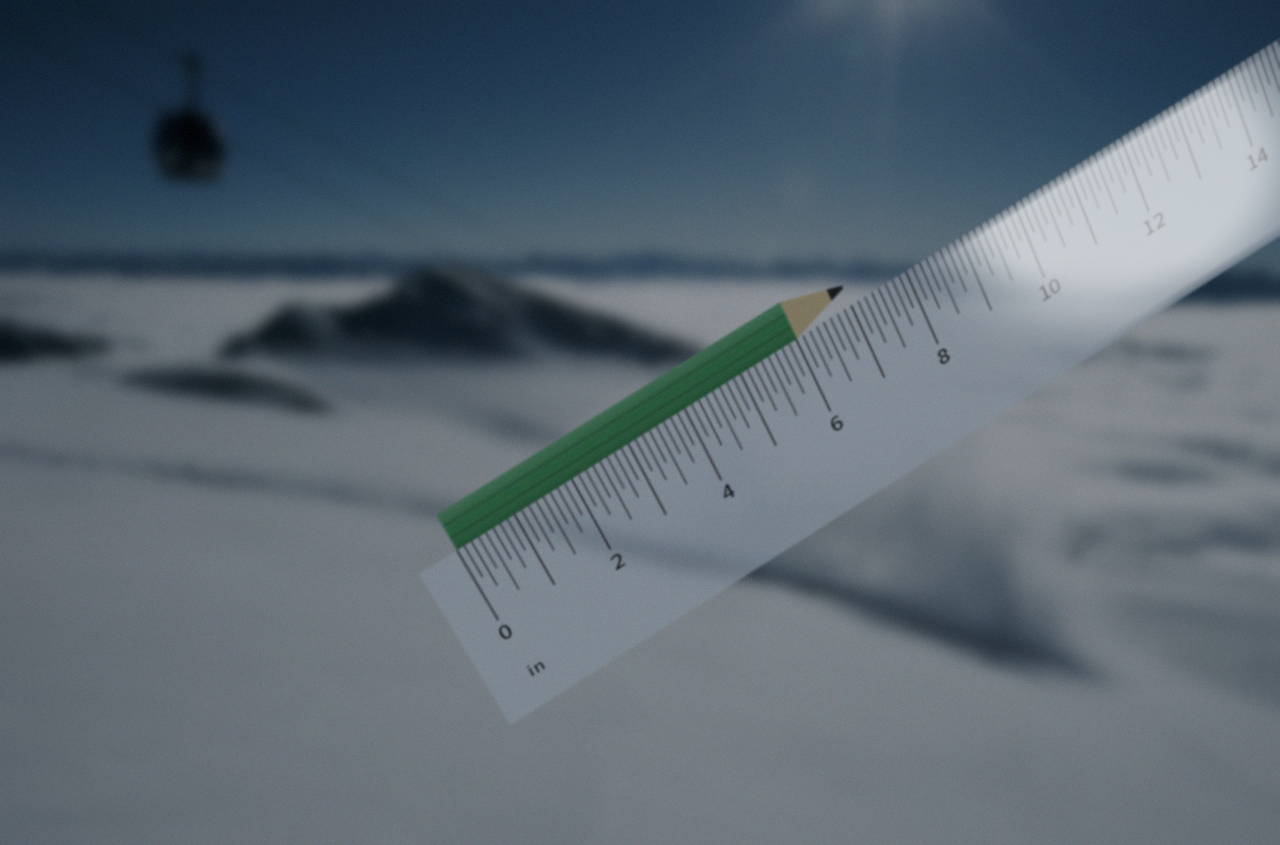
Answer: in 7
